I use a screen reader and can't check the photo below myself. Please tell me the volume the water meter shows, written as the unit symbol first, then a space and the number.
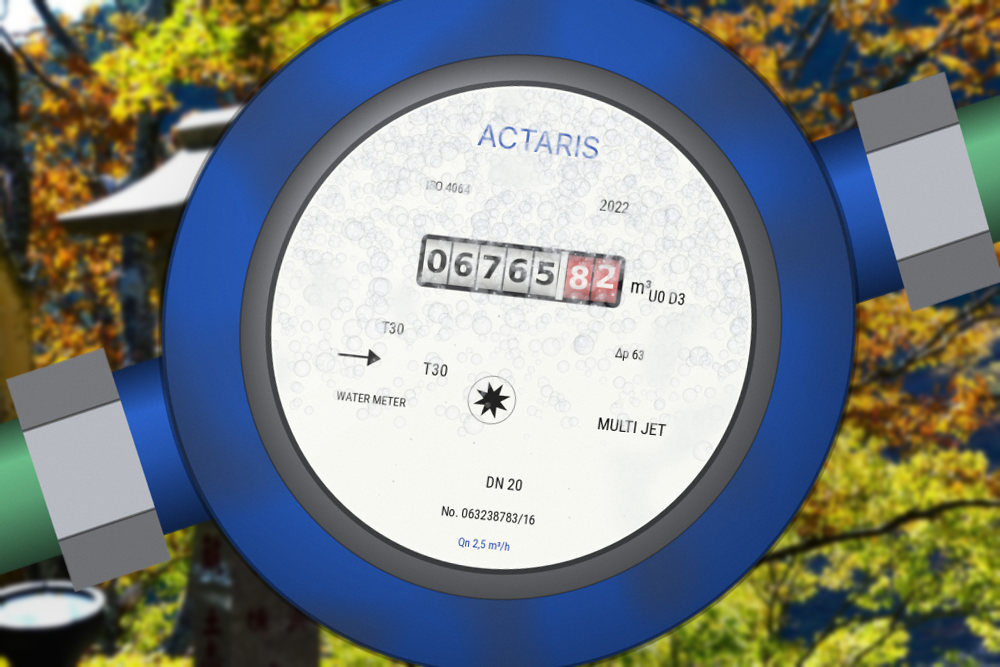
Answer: m³ 6765.82
